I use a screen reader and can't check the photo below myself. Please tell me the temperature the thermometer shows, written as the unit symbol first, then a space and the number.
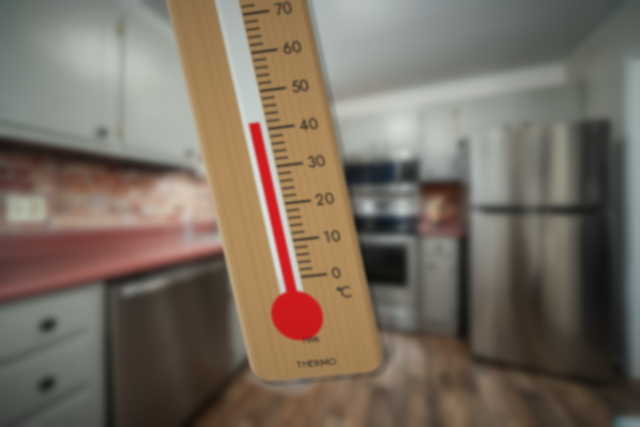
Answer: °C 42
